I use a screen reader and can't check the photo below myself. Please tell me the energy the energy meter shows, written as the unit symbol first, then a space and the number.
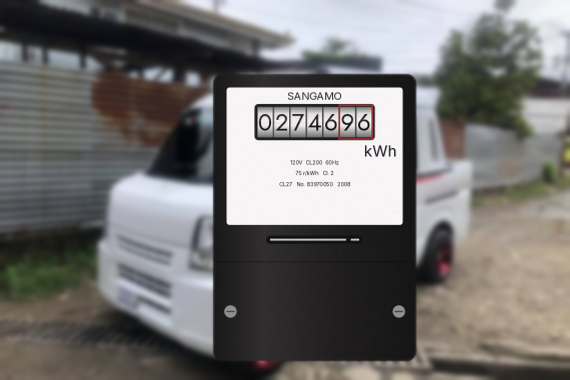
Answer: kWh 2746.96
